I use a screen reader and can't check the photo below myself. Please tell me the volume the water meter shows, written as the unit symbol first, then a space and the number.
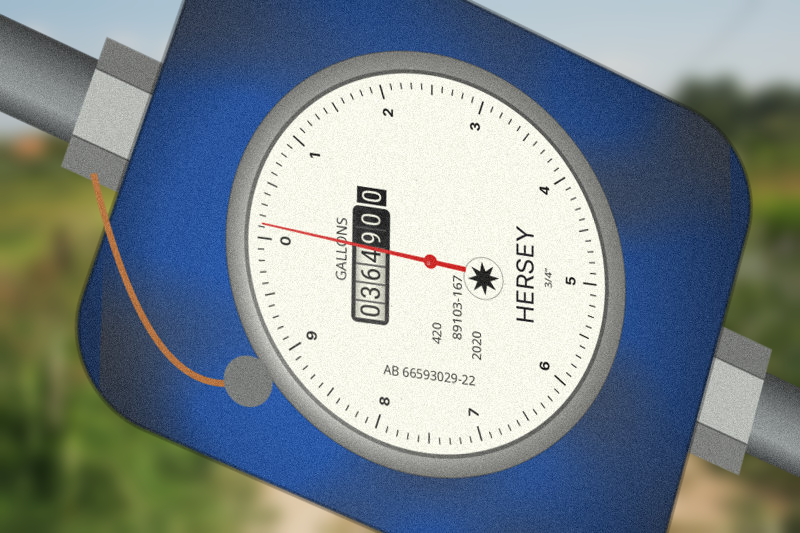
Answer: gal 364900.1
